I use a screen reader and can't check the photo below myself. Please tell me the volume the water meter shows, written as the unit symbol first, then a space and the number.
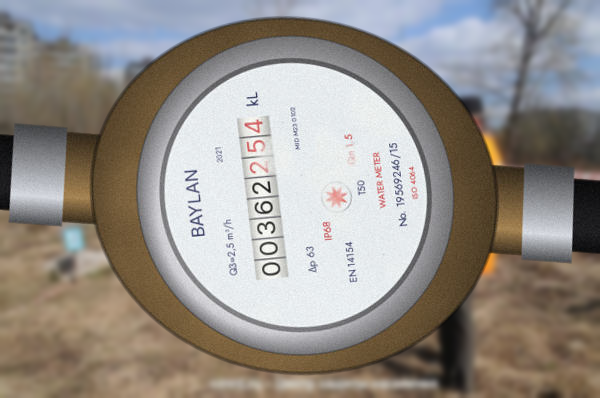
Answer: kL 362.254
